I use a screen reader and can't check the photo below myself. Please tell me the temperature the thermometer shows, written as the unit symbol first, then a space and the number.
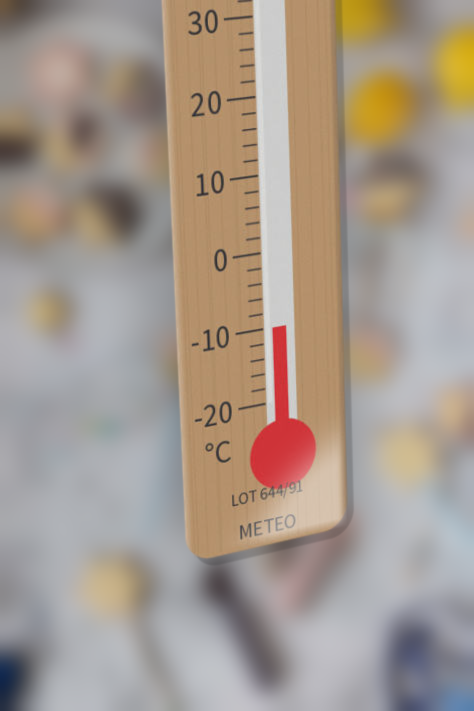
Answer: °C -10
